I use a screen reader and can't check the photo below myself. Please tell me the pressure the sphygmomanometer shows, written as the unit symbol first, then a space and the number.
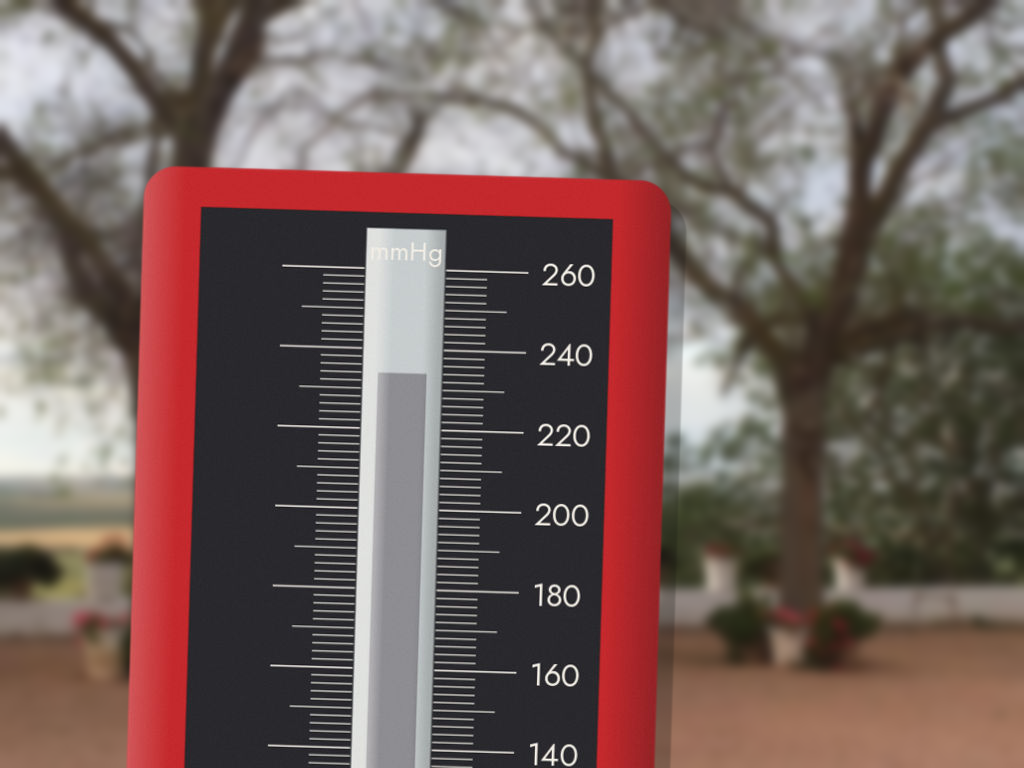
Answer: mmHg 234
